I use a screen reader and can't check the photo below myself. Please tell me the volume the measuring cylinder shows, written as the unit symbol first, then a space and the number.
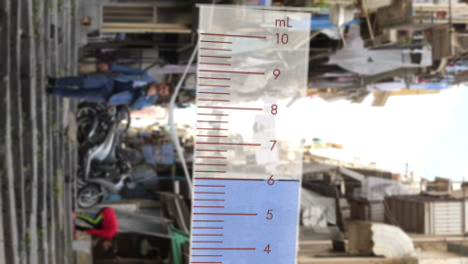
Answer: mL 6
